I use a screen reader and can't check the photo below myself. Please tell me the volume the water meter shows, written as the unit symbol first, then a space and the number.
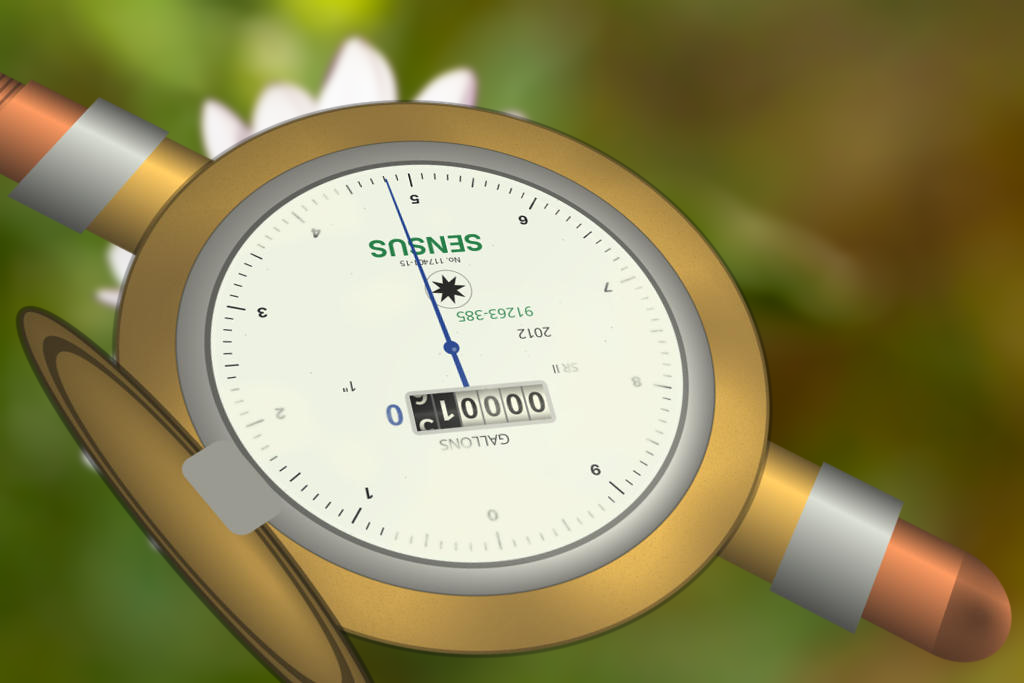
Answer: gal 154.8
